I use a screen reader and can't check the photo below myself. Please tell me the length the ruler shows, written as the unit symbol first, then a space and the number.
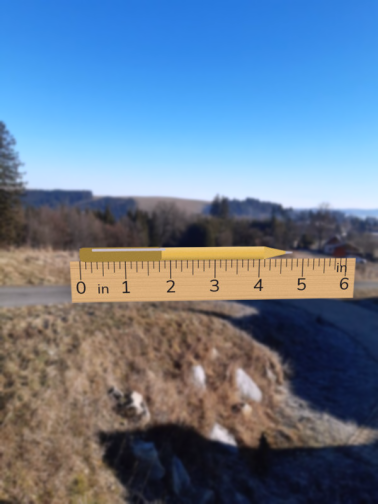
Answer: in 4.75
